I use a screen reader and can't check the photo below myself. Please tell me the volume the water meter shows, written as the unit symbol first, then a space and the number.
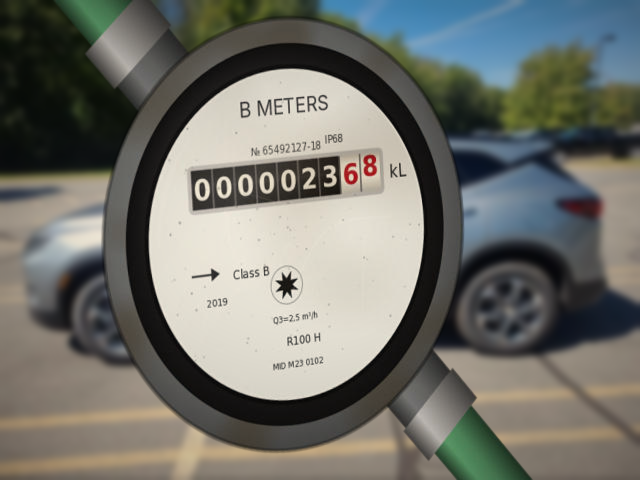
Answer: kL 23.68
